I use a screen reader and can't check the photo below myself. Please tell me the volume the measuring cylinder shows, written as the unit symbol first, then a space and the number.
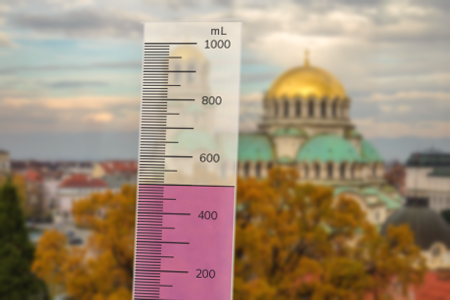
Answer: mL 500
